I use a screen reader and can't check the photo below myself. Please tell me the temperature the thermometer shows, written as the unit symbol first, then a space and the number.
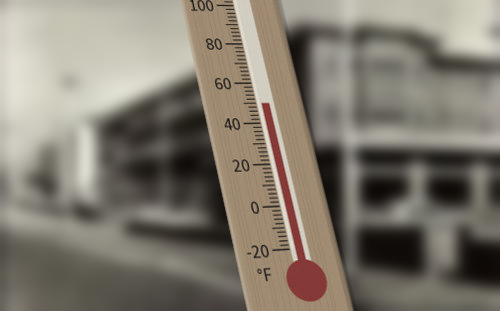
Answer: °F 50
